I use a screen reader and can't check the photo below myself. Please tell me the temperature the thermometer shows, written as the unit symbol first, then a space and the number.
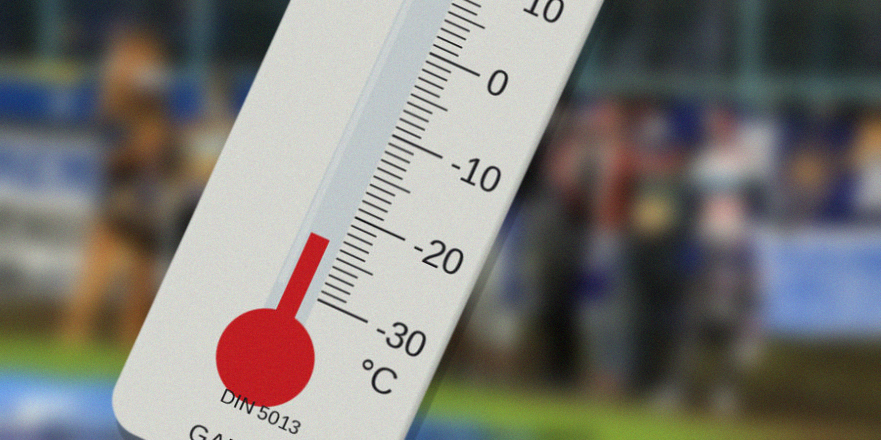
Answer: °C -23.5
